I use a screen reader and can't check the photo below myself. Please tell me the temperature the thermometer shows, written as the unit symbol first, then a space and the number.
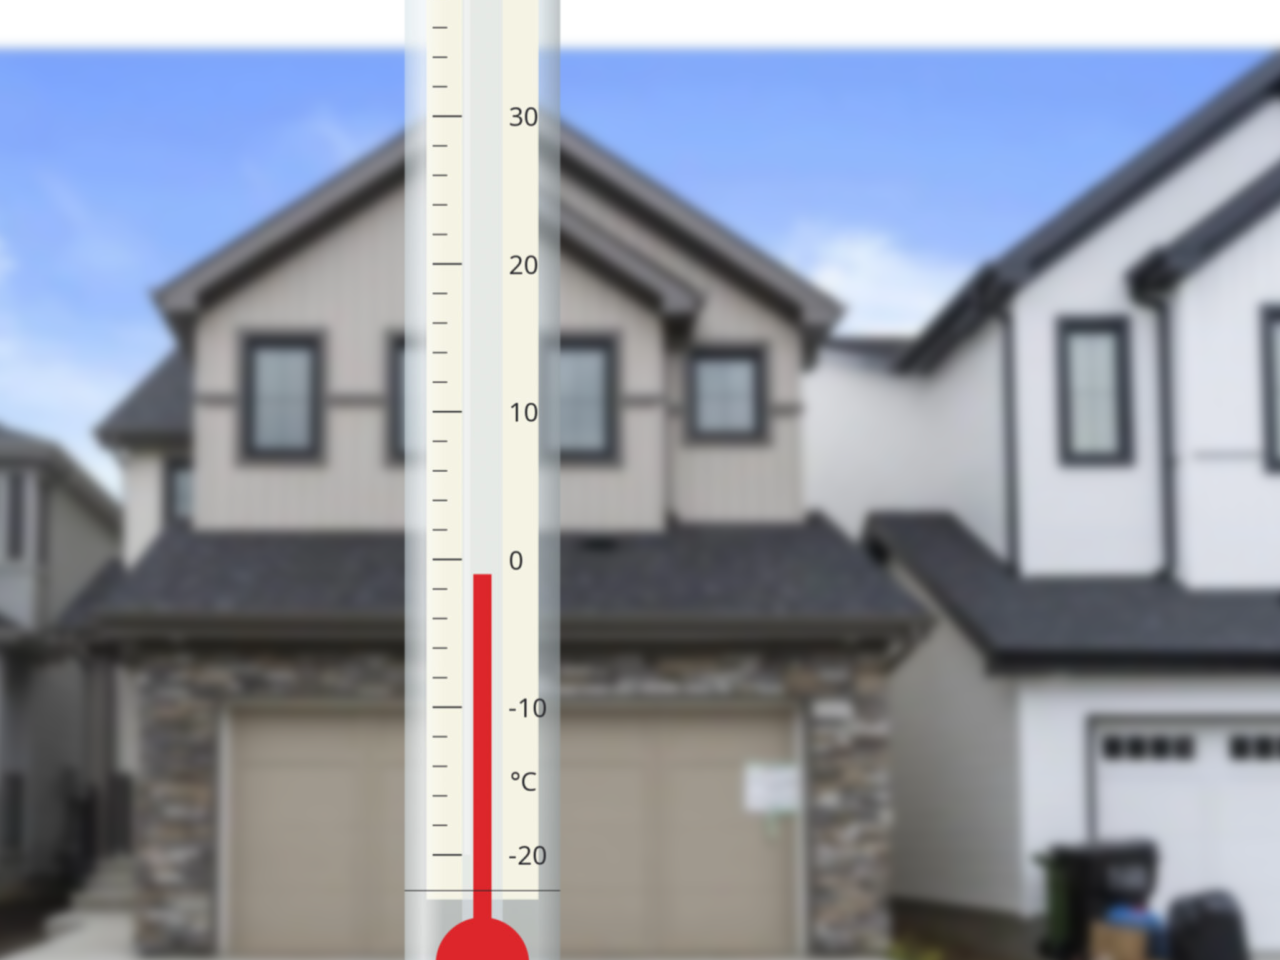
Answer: °C -1
